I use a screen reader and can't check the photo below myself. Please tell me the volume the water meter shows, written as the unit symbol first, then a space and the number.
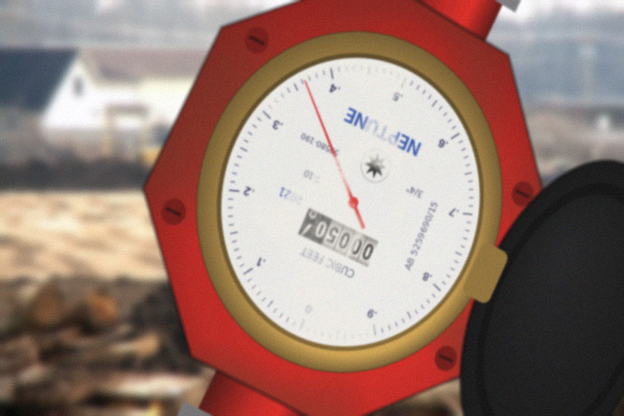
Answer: ft³ 507.36
